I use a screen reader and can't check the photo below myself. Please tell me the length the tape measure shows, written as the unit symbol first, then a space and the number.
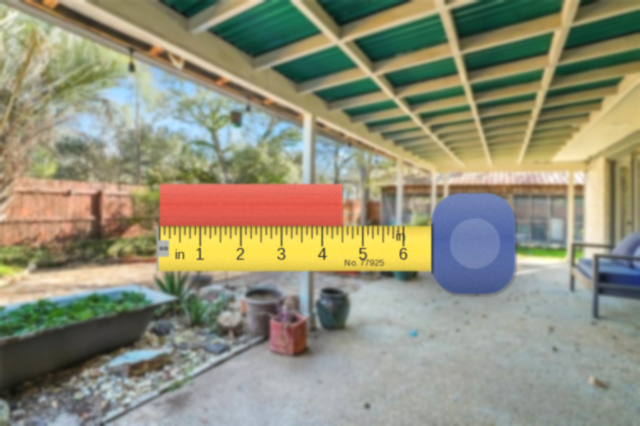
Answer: in 4.5
